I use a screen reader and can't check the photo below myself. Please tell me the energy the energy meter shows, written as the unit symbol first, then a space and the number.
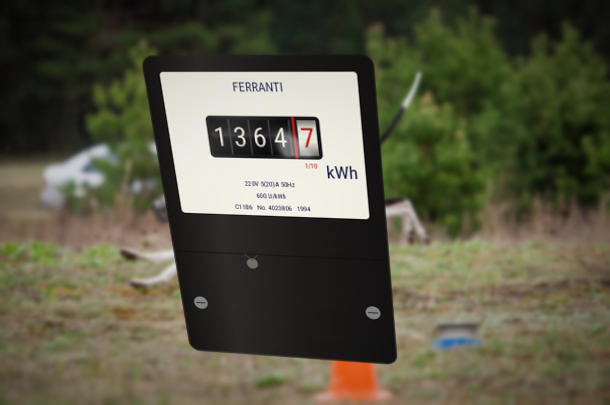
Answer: kWh 1364.7
